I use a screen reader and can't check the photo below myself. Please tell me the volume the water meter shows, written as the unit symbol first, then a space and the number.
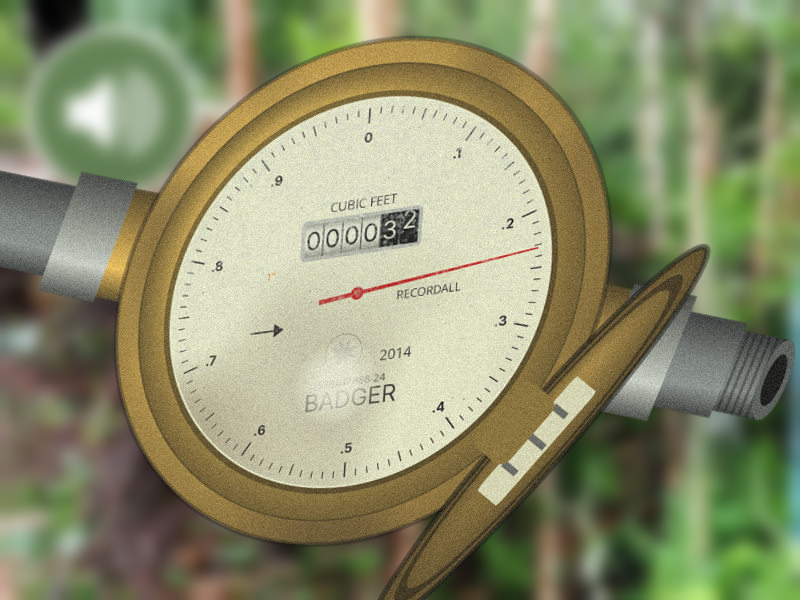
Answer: ft³ 32.23
